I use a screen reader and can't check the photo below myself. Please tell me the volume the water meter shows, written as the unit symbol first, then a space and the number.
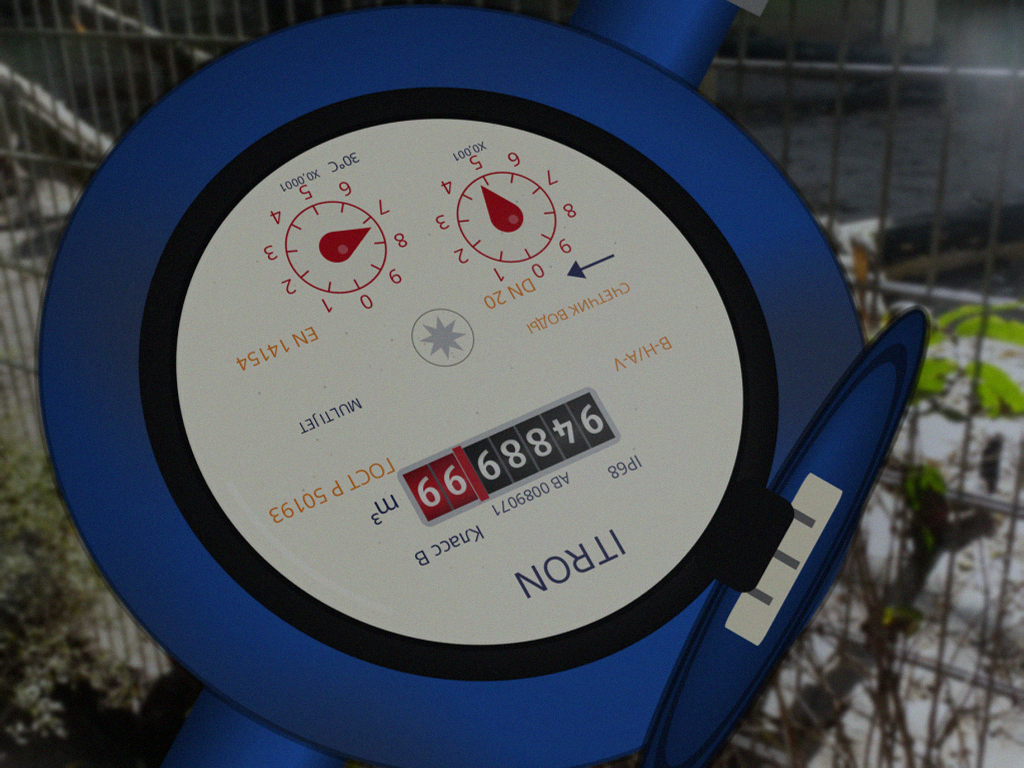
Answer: m³ 94889.9947
